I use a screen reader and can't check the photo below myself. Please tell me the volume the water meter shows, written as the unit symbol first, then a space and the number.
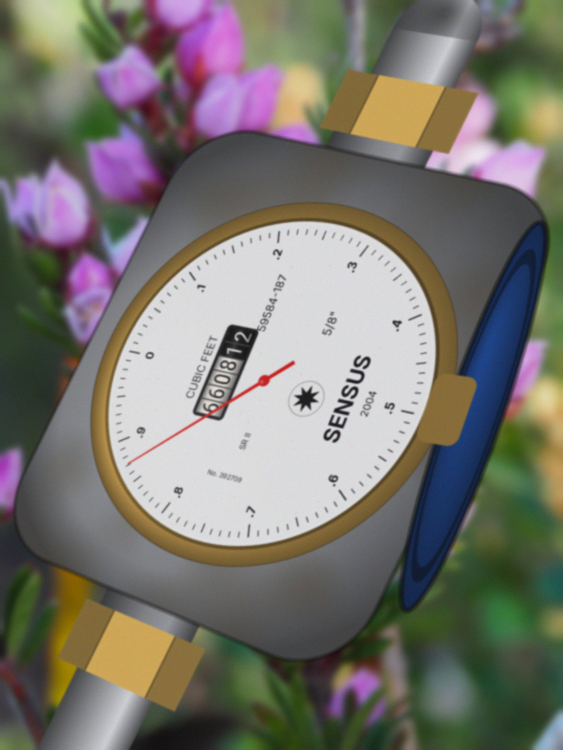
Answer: ft³ 660811.87
